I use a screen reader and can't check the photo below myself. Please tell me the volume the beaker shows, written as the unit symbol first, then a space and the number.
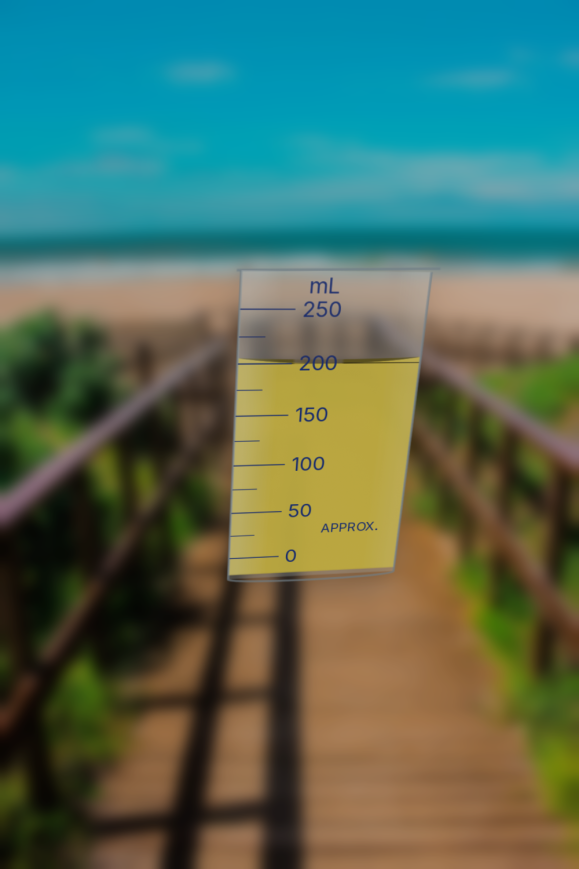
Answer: mL 200
